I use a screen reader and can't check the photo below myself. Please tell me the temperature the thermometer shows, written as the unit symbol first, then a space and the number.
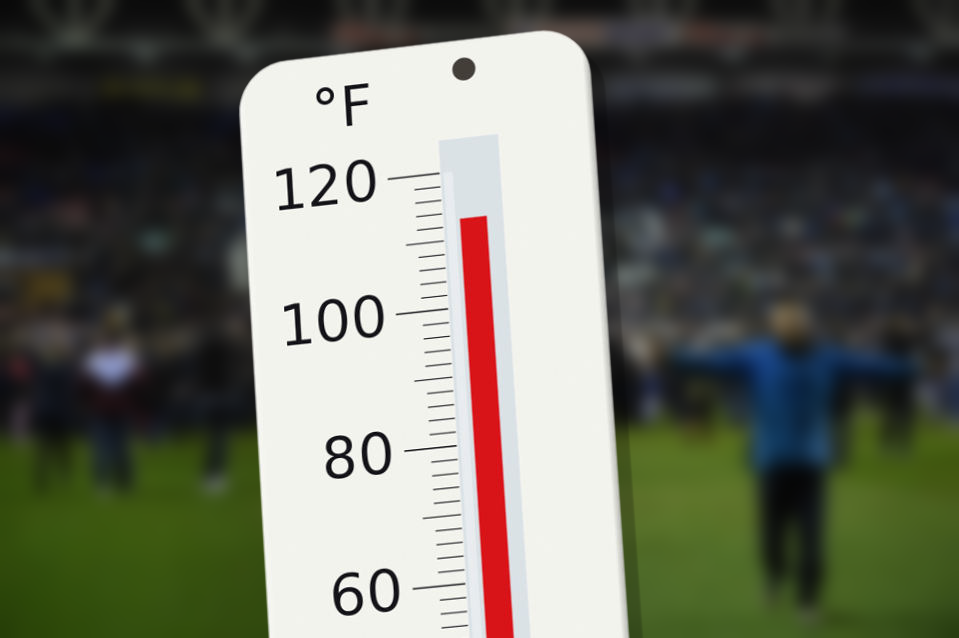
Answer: °F 113
